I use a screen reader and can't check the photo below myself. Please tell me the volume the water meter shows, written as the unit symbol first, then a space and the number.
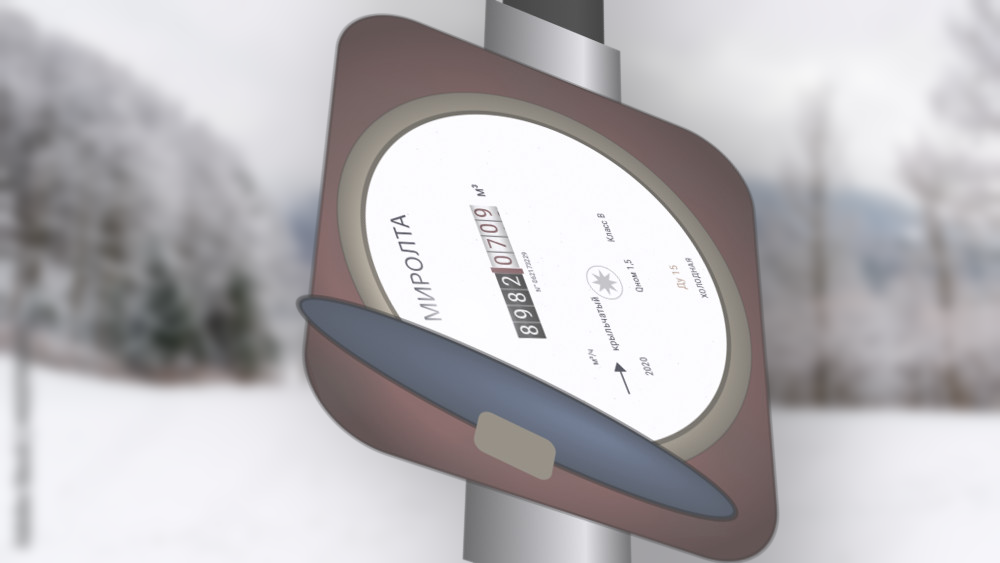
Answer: m³ 8982.0709
